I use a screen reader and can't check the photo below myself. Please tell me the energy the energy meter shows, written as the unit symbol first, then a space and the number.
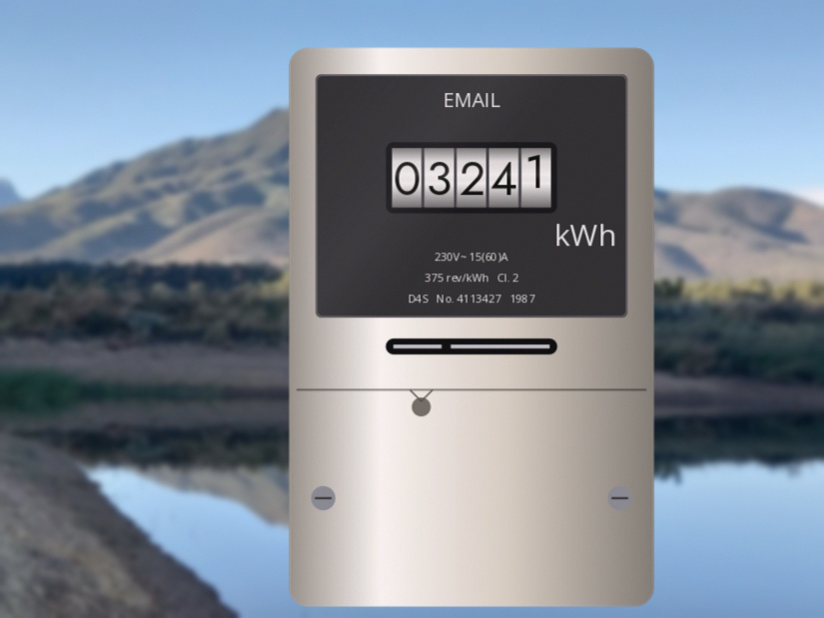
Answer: kWh 3241
